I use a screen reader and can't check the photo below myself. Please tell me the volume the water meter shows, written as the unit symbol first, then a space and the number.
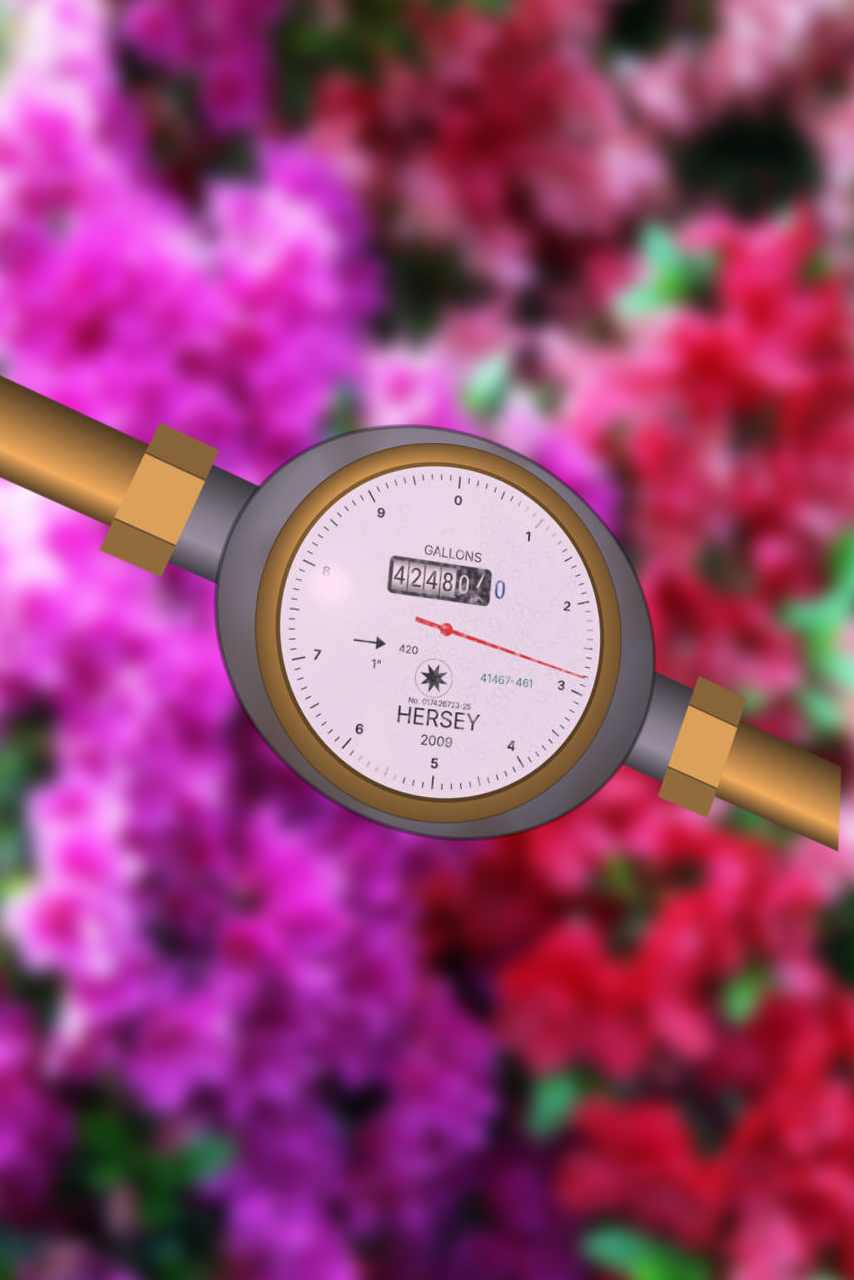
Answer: gal 4248072.8
